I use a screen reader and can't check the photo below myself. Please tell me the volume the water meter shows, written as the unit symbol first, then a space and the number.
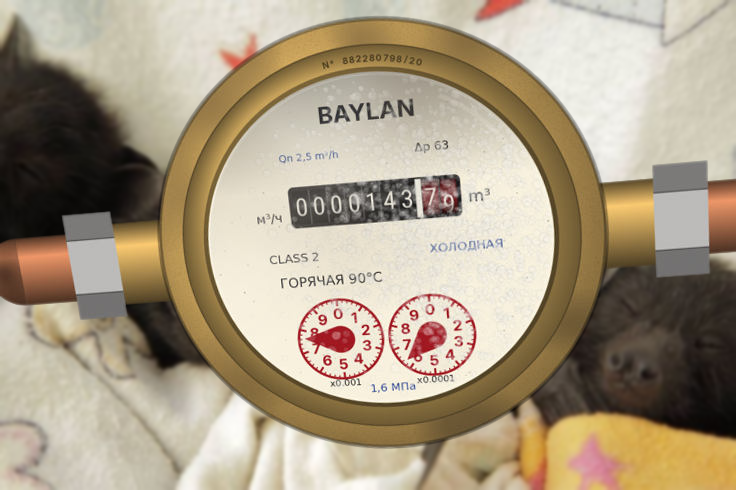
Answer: m³ 143.7876
